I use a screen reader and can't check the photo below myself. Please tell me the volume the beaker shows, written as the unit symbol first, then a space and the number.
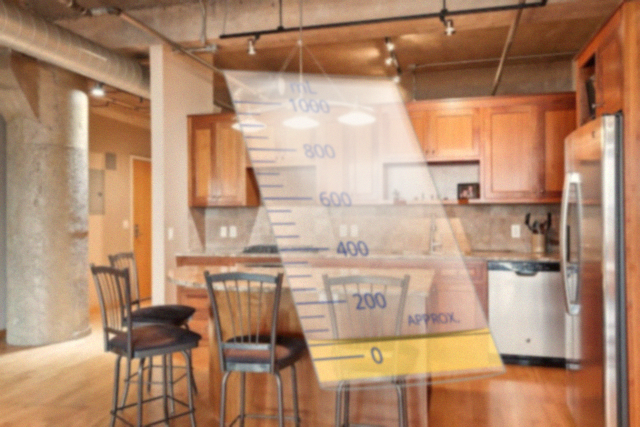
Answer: mL 50
